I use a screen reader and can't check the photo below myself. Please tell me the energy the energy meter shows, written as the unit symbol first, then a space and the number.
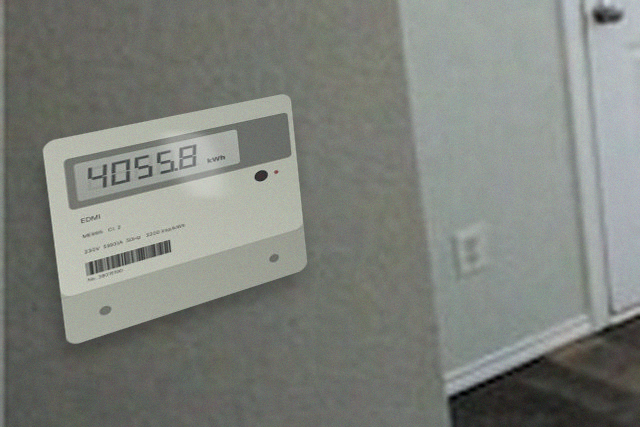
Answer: kWh 4055.8
